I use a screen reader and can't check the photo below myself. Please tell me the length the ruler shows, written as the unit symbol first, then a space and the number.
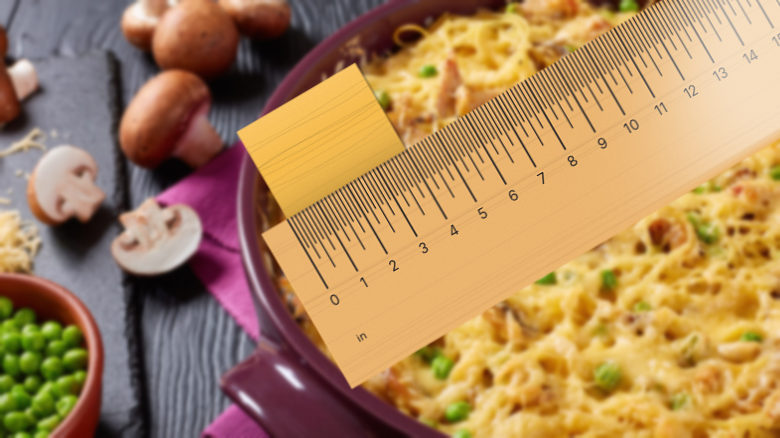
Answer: in 4
